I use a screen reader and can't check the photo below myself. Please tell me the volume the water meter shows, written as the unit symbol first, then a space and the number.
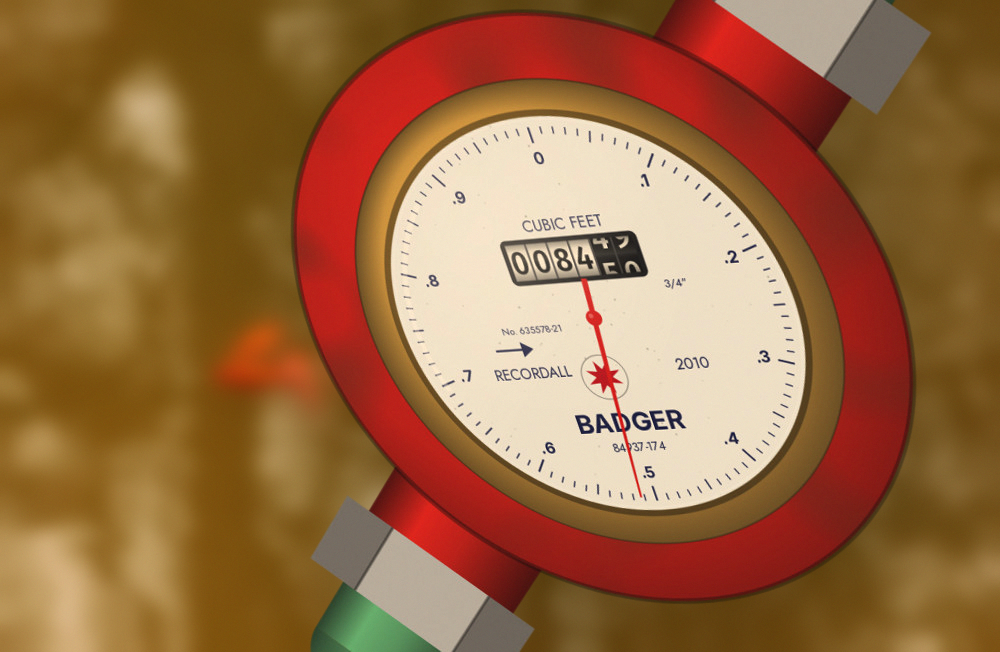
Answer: ft³ 8449.51
